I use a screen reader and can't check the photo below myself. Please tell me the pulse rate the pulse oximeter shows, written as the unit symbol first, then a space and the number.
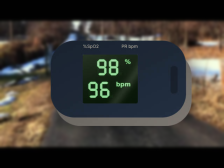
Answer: bpm 96
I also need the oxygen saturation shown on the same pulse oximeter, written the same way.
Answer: % 98
